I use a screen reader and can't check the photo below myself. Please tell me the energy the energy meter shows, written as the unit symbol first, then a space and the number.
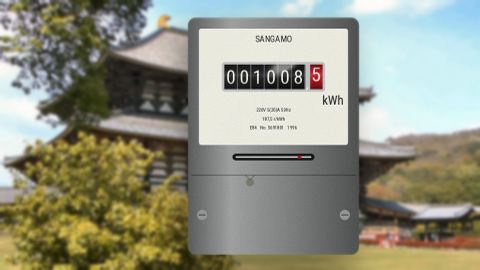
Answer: kWh 1008.5
